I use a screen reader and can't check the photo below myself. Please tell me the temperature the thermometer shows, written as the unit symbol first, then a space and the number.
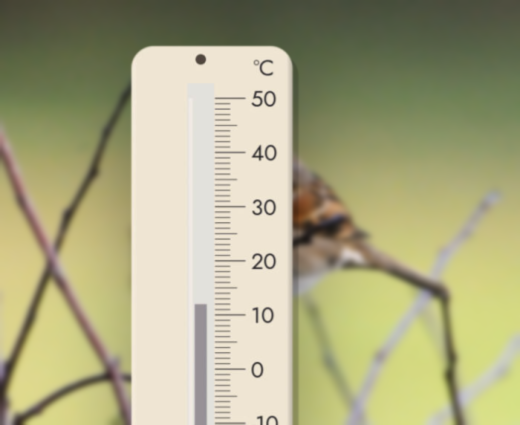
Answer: °C 12
